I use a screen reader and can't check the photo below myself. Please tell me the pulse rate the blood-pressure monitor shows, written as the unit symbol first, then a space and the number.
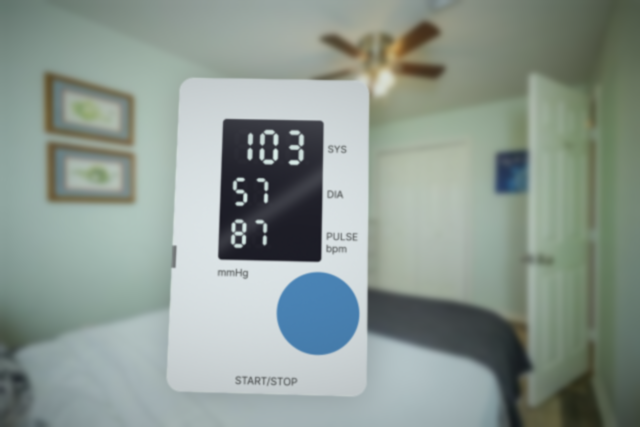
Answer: bpm 87
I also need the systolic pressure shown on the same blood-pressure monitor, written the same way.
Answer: mmHg 103
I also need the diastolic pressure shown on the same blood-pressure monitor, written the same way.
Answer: mmHg 57
